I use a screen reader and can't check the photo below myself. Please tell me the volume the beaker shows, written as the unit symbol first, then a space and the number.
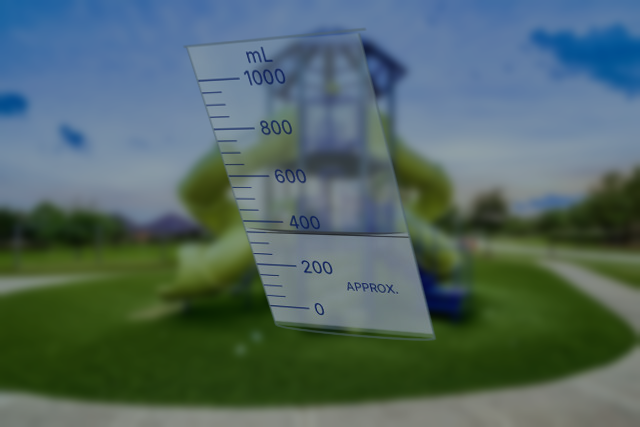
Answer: mL 350
